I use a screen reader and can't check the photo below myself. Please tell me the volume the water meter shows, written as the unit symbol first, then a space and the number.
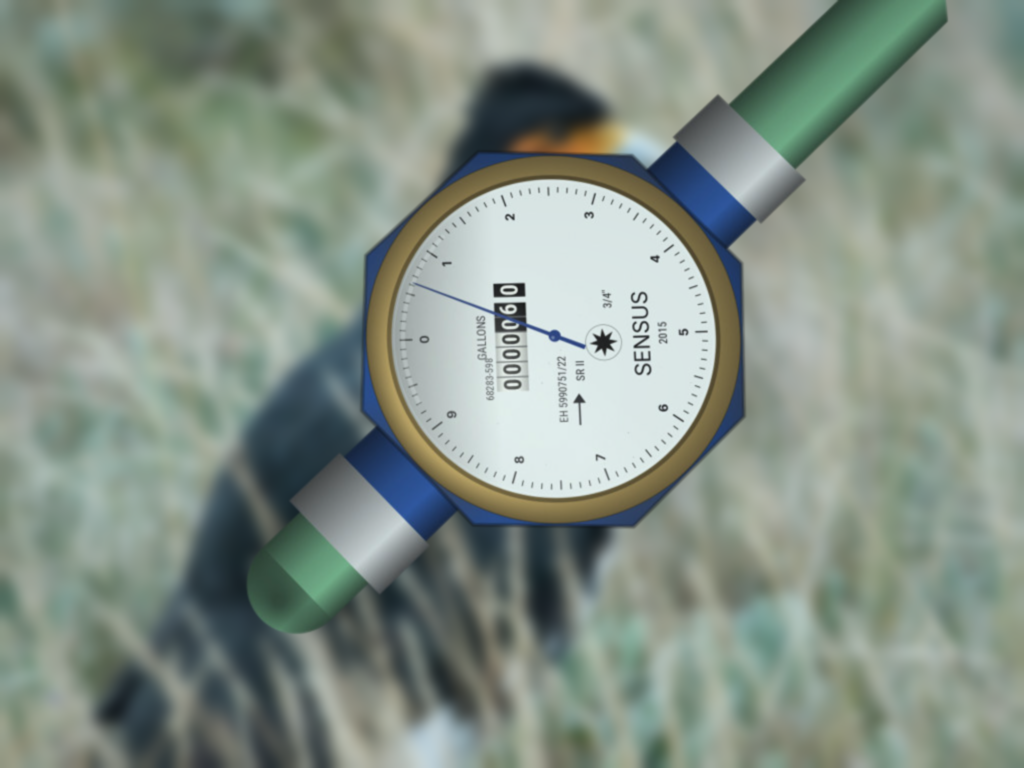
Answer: gal 60.6
